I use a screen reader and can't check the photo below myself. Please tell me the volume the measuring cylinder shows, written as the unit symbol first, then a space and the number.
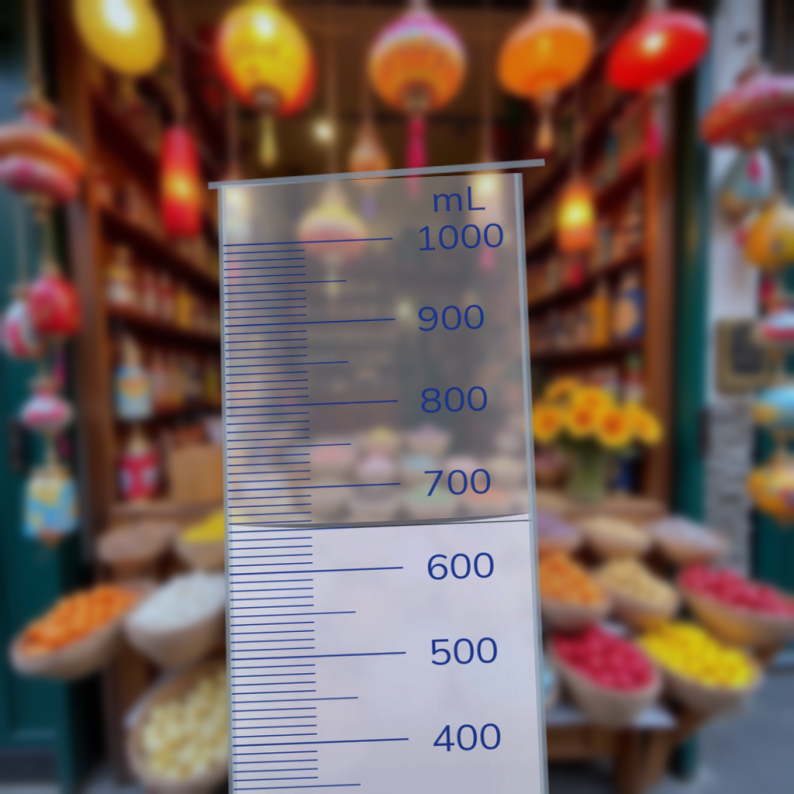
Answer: mL 650
